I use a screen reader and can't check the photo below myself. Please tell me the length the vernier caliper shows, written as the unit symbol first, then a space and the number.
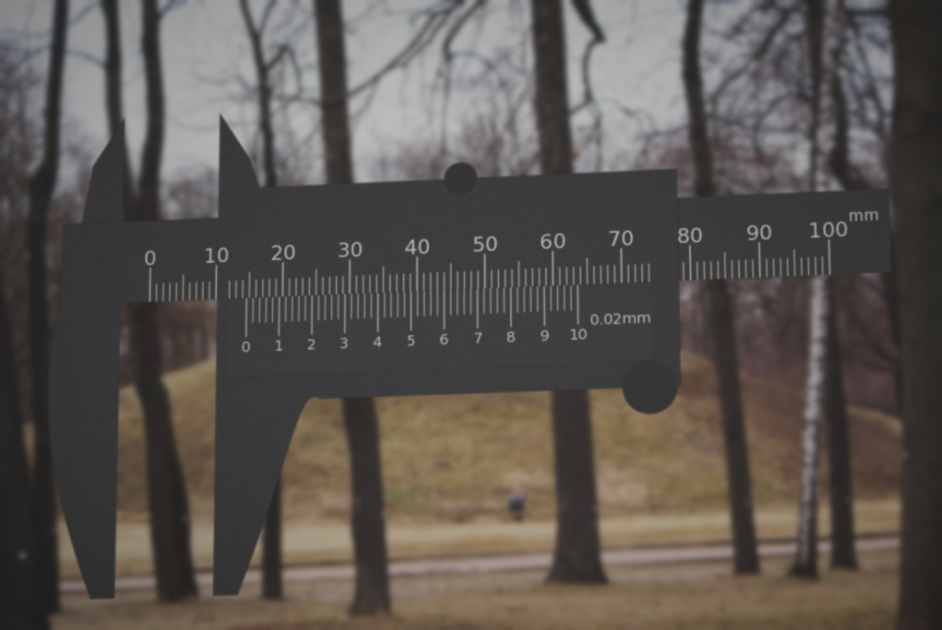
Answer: mm 14.6
